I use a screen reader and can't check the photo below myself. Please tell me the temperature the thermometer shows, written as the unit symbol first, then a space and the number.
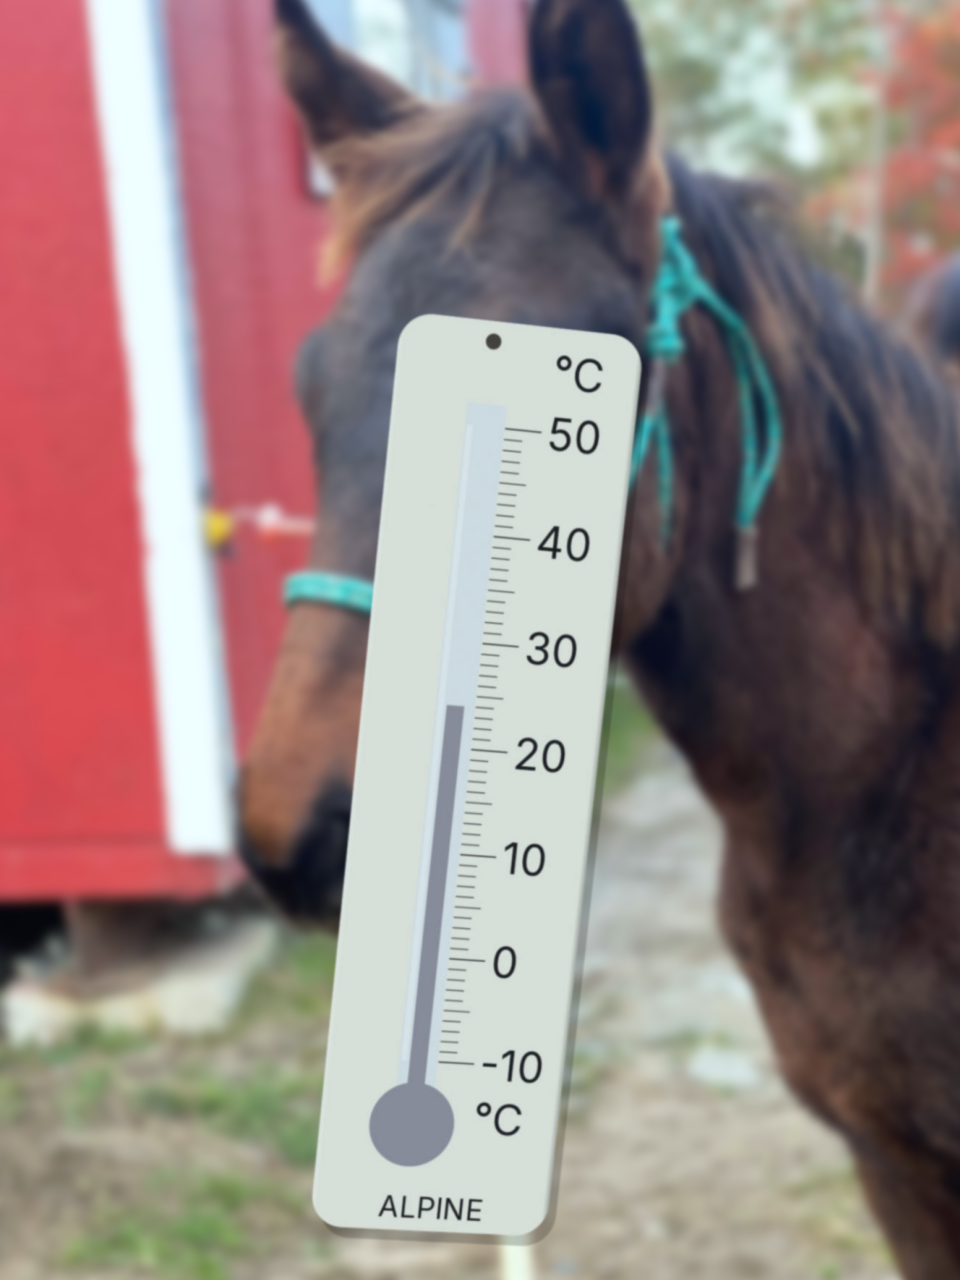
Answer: °C 24
